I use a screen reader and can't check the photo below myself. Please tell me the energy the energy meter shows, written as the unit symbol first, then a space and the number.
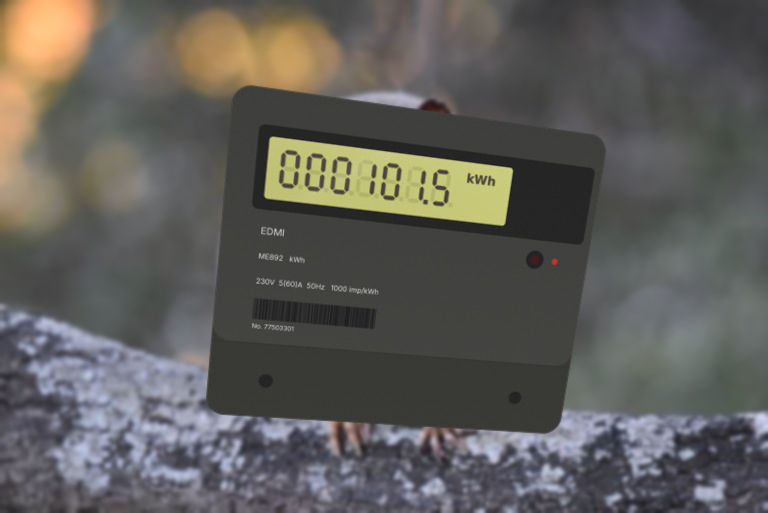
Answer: kWh 101.5
